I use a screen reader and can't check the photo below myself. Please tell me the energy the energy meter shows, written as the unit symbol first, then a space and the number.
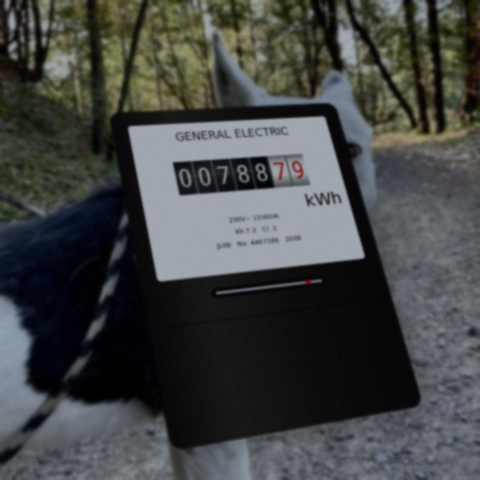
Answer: kWh 788.79
